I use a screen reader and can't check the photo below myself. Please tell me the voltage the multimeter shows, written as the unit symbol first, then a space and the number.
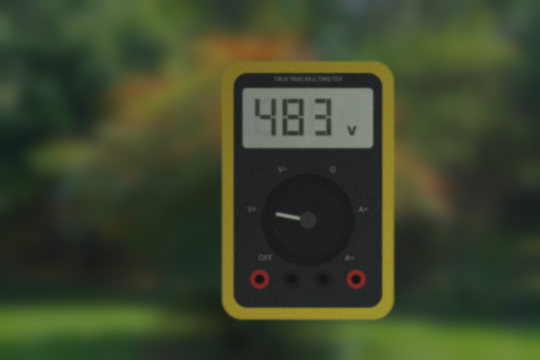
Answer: V 483
